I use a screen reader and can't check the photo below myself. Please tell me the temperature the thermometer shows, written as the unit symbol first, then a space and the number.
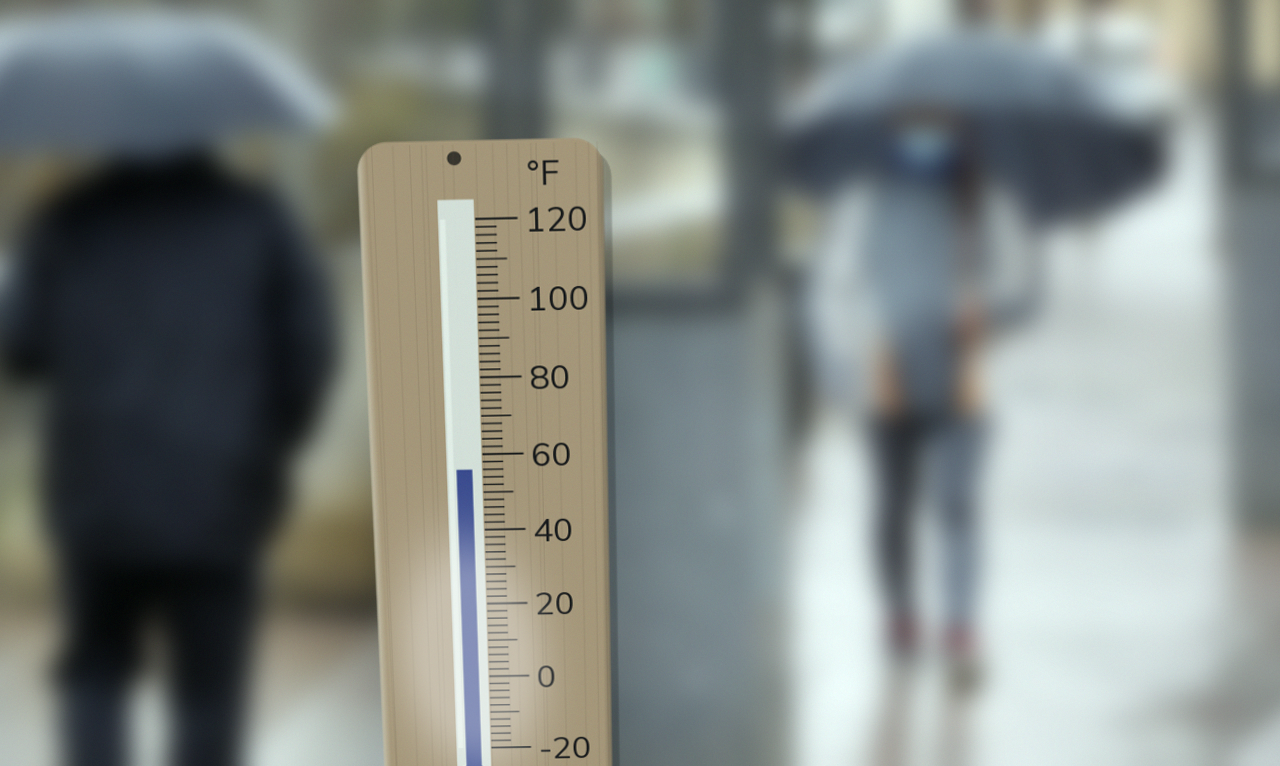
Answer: °F 56
